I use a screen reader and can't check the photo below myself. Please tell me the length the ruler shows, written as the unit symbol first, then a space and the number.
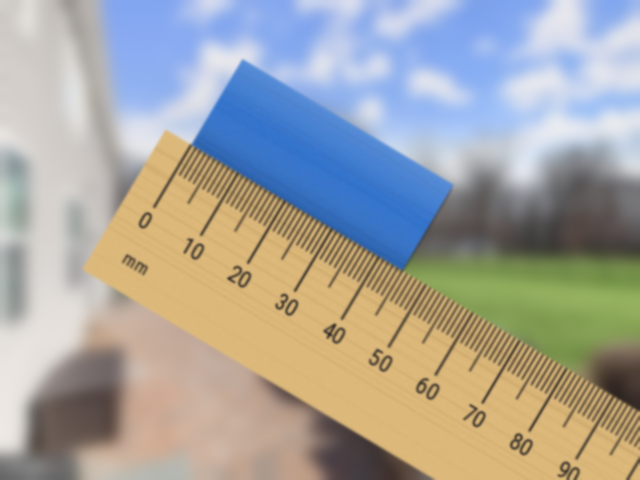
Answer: mm 45
